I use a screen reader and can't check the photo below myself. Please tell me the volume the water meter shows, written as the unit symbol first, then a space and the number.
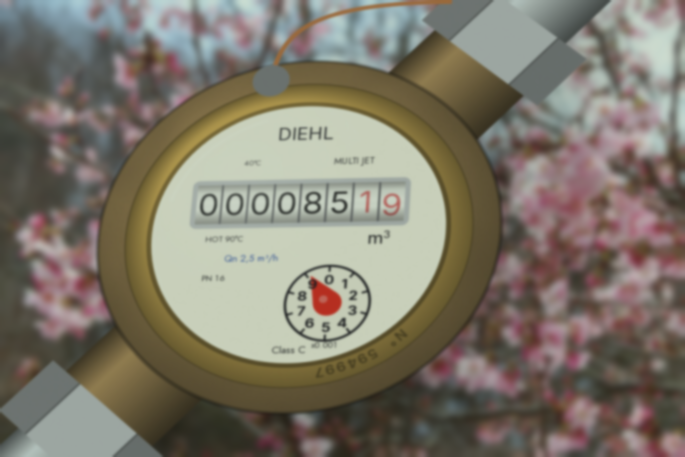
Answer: m³ 85.189
